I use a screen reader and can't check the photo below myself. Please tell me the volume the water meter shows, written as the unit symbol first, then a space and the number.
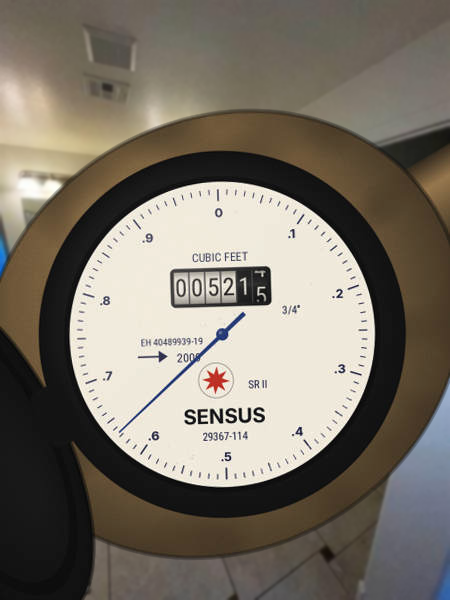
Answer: ft³ 5214.63
